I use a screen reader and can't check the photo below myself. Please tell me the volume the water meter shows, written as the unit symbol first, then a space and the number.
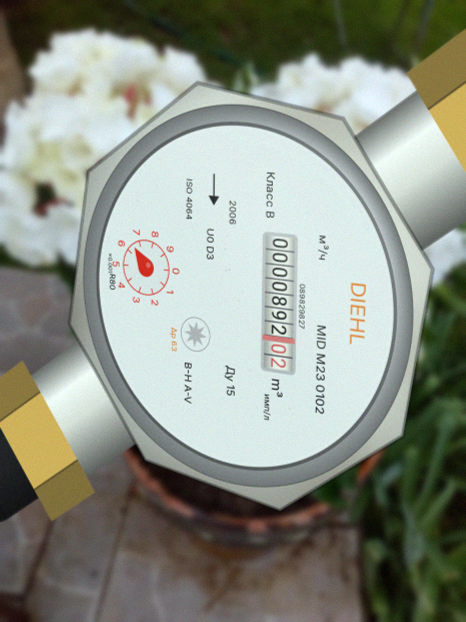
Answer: m³ 892.026
